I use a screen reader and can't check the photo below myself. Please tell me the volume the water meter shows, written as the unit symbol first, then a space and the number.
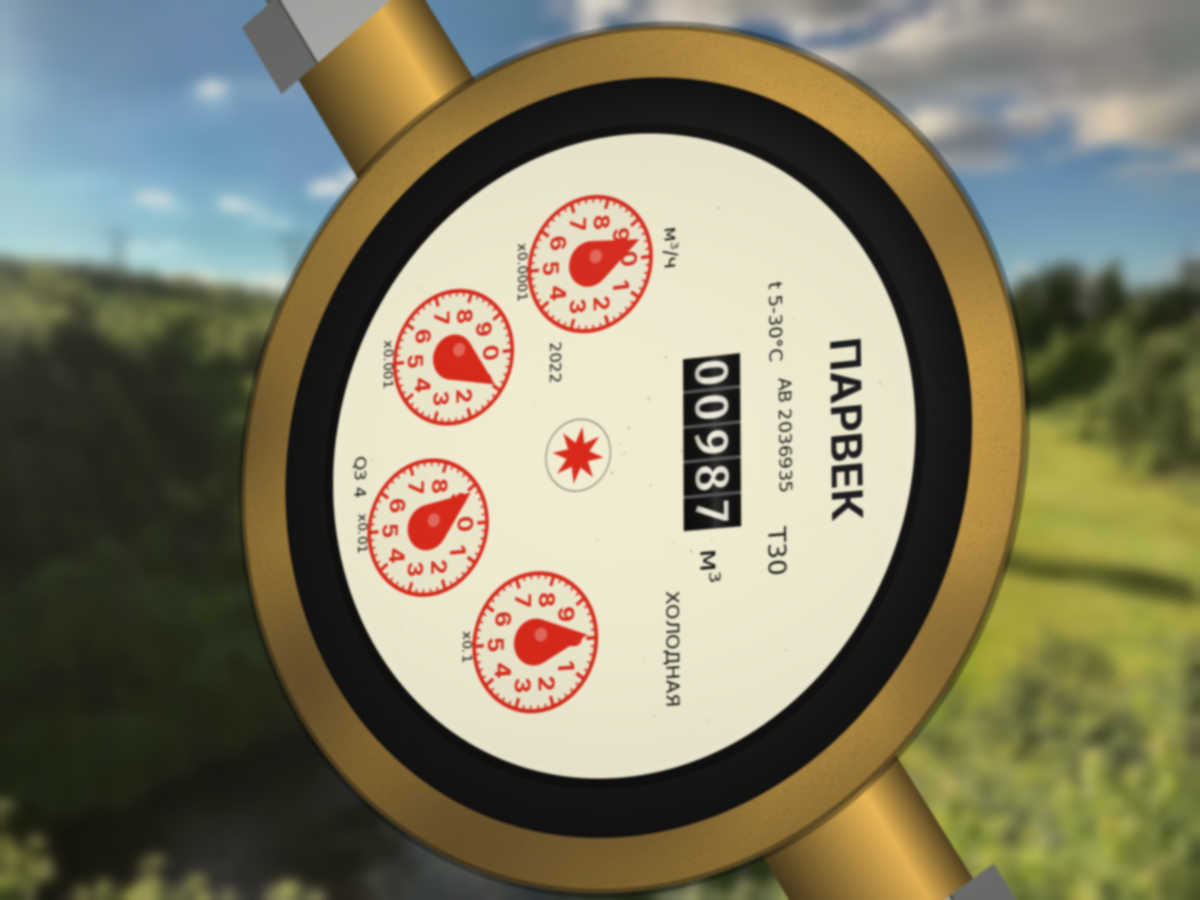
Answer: m³ 986.9909
